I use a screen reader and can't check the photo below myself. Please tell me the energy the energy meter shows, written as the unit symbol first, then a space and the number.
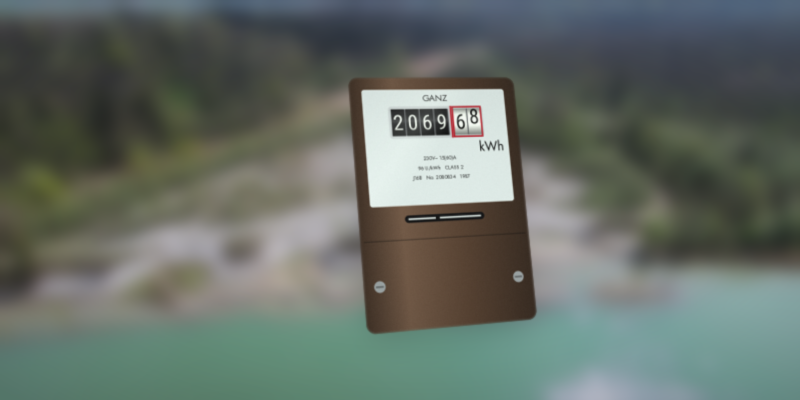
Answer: kWh 2069.68
